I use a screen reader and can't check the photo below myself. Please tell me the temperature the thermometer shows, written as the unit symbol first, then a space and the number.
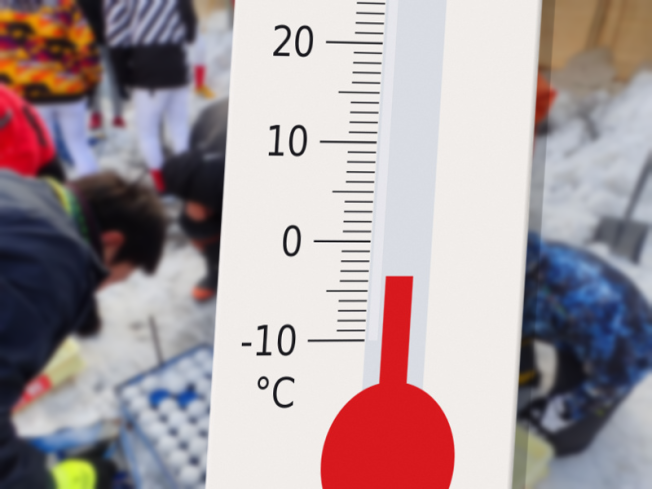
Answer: °C -3.5
